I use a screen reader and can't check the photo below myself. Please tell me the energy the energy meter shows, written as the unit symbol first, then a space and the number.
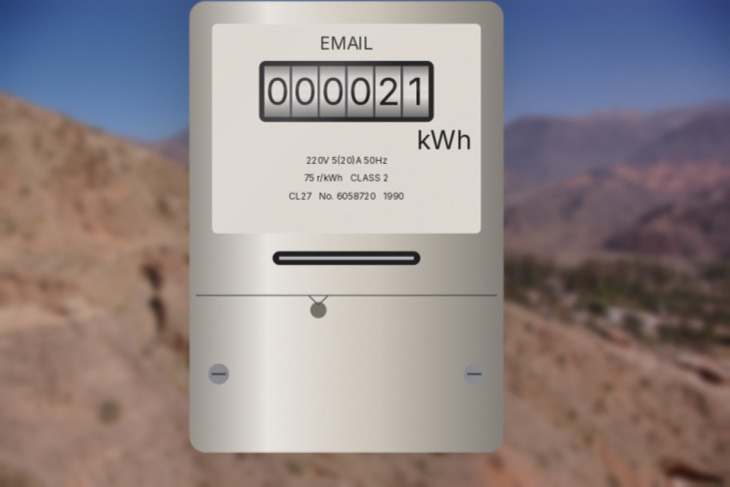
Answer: kWh 21
